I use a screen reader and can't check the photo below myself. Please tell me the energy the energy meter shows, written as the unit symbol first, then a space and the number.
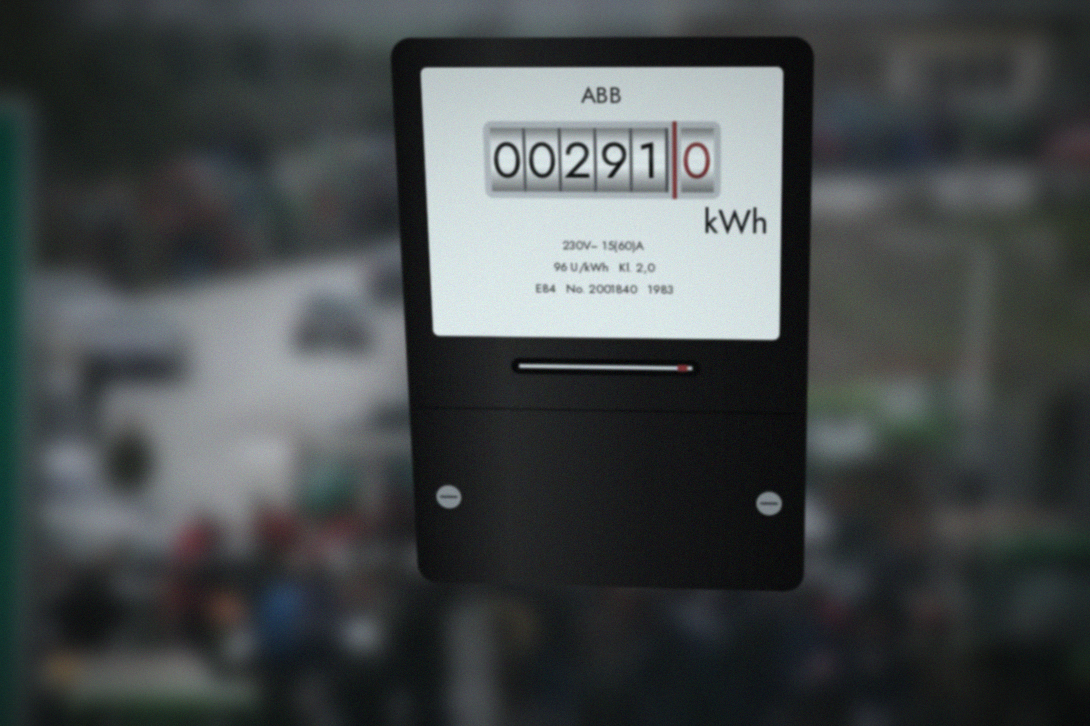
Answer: kWh 291.0
